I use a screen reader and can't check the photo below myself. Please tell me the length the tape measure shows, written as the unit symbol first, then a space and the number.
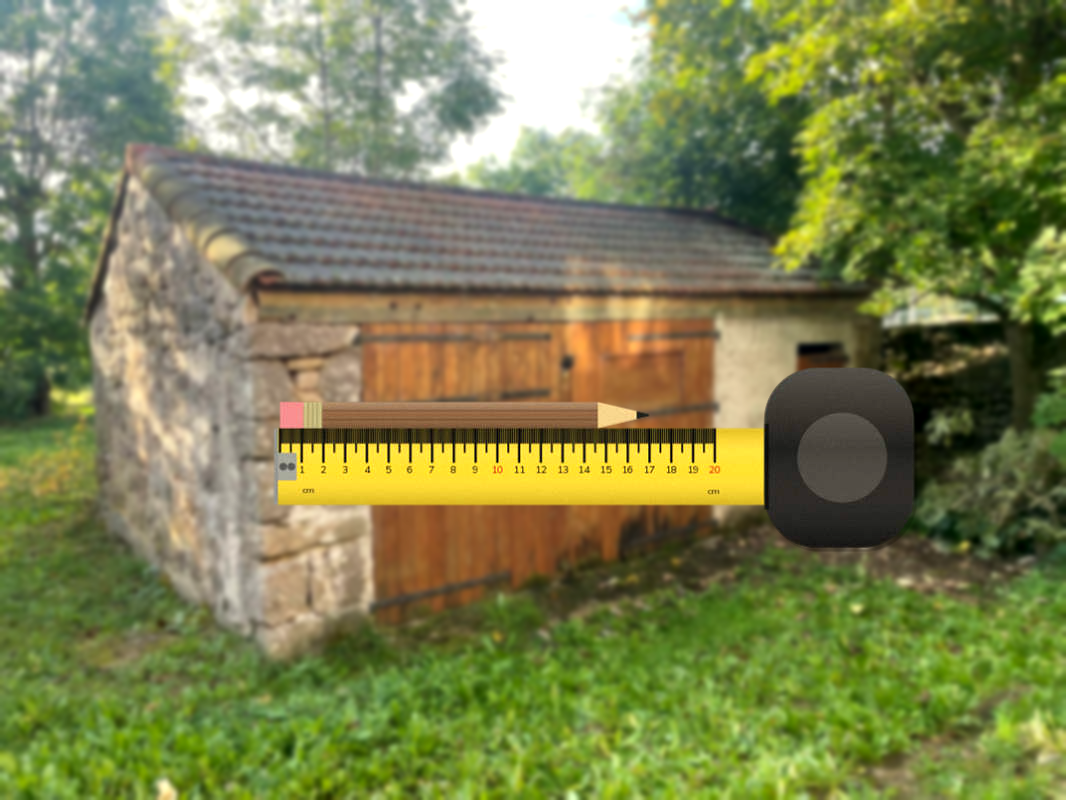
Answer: cm 17
